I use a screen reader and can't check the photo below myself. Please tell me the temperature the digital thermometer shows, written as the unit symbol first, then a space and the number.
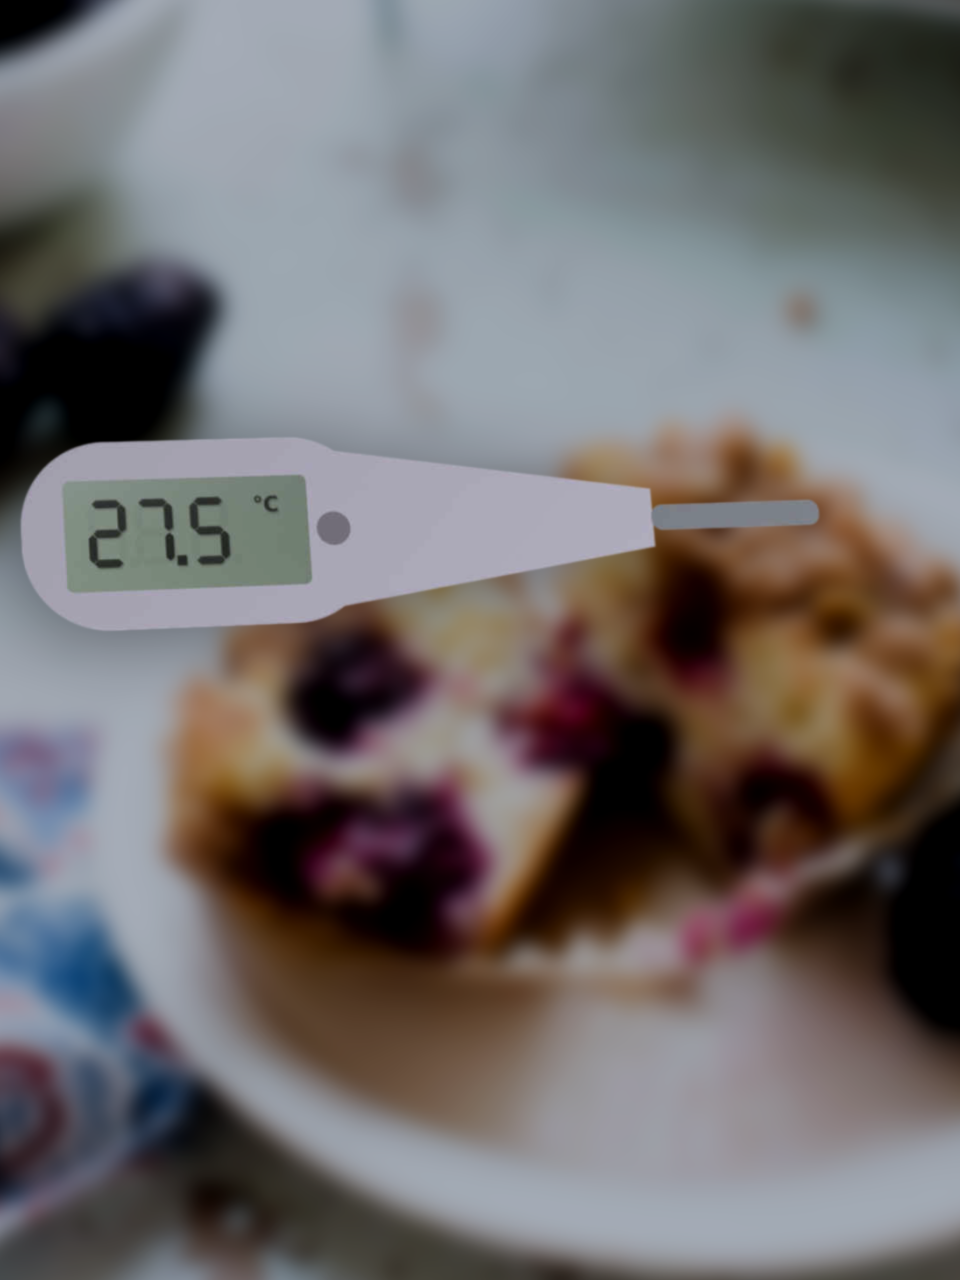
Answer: °C 27.5
